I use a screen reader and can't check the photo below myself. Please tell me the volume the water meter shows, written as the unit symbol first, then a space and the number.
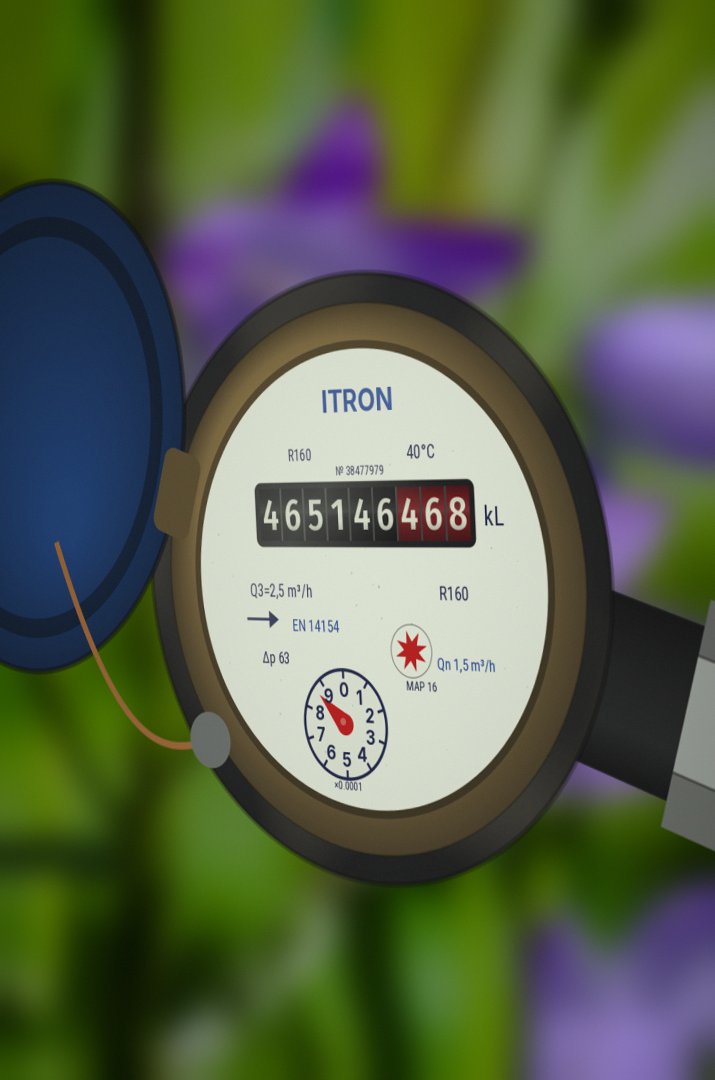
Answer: kL 465146.4688
